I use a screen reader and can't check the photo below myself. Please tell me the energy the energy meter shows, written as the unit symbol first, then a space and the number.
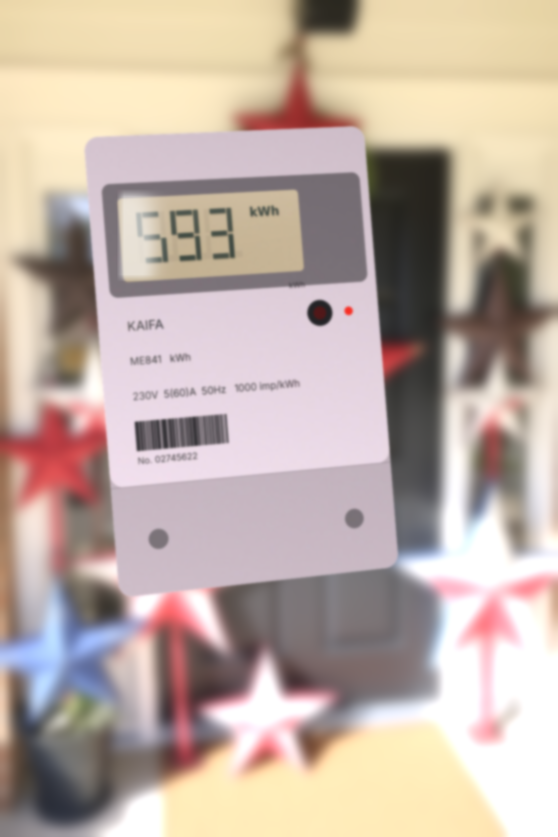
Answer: kWh 593
